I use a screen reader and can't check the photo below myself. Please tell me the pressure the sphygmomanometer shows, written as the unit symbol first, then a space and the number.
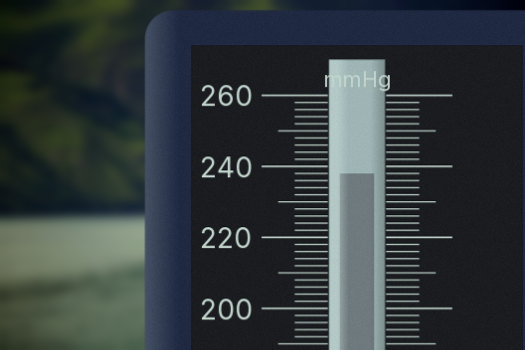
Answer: mmHg 238
